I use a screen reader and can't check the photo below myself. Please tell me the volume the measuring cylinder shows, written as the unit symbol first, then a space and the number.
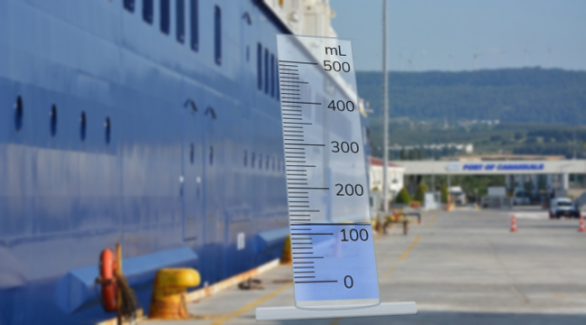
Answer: mL 120
